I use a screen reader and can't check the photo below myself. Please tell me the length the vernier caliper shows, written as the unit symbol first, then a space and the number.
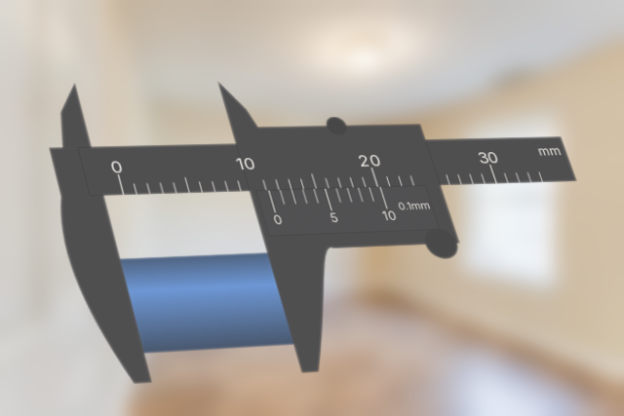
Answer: mm 11.2
